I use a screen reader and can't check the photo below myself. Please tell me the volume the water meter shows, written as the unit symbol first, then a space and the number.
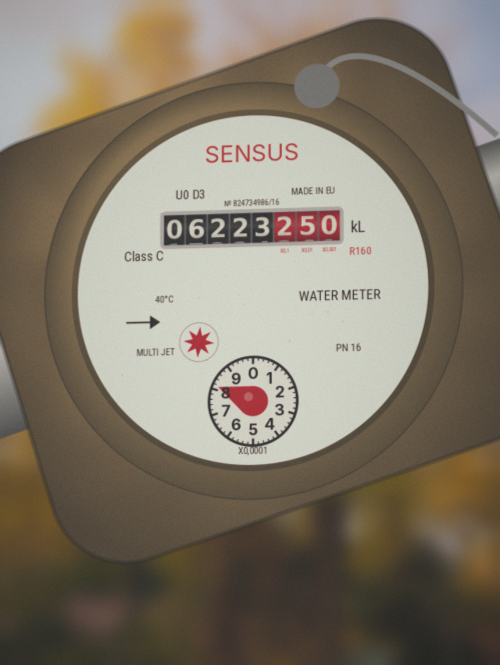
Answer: kL 6223.2508
